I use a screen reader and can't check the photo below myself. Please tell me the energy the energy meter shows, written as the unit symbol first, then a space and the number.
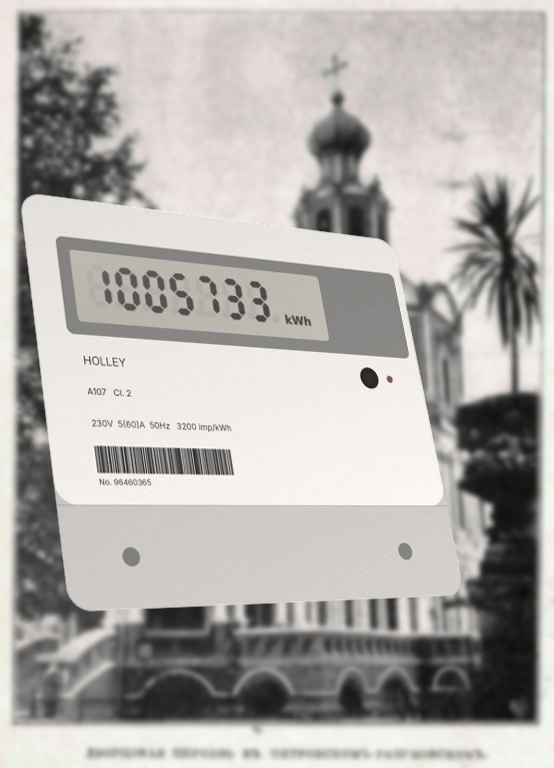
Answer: kWh 1005733
